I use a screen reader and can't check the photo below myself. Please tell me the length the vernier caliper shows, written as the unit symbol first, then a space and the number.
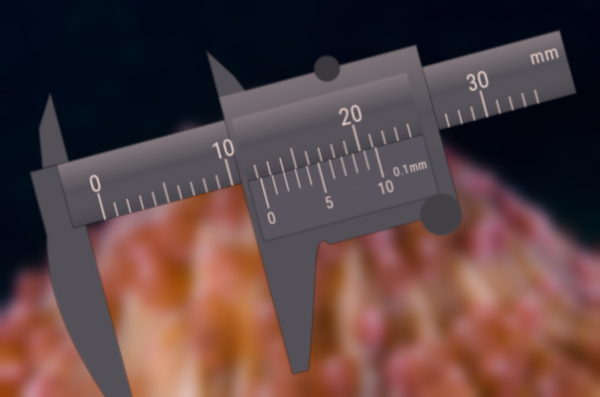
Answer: mm 12.2
